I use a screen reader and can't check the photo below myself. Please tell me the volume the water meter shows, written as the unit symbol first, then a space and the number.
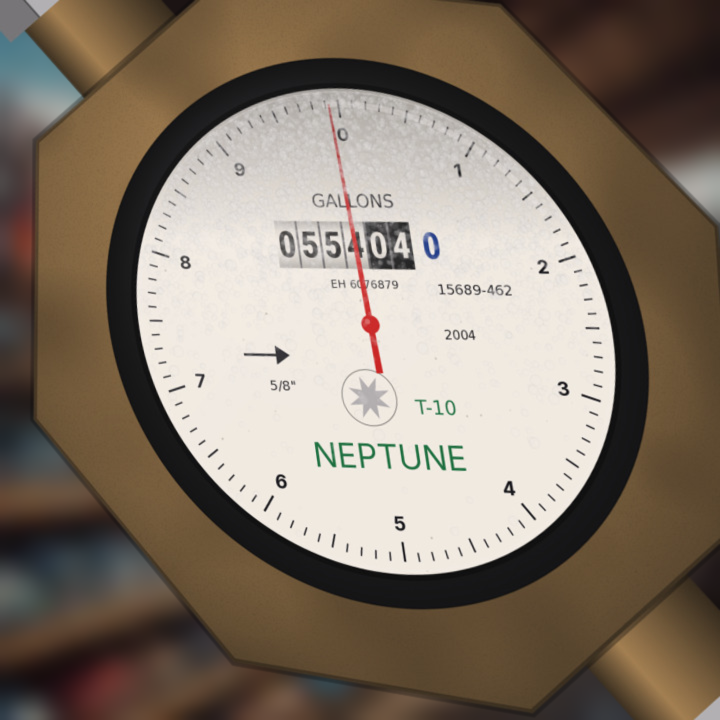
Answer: gal 554039.9
